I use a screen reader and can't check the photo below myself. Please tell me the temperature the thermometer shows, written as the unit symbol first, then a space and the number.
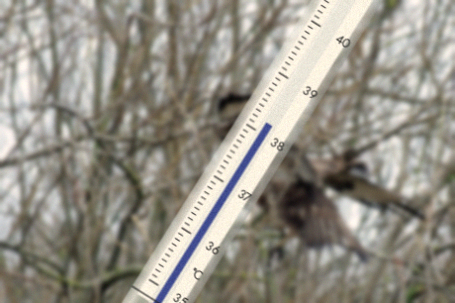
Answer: °C 38.2
